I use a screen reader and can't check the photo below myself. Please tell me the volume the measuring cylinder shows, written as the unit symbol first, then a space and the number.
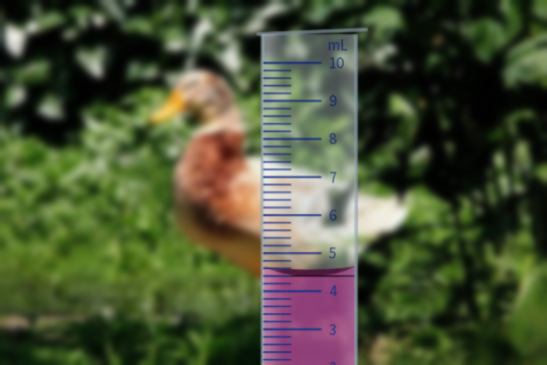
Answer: mL 4.4
